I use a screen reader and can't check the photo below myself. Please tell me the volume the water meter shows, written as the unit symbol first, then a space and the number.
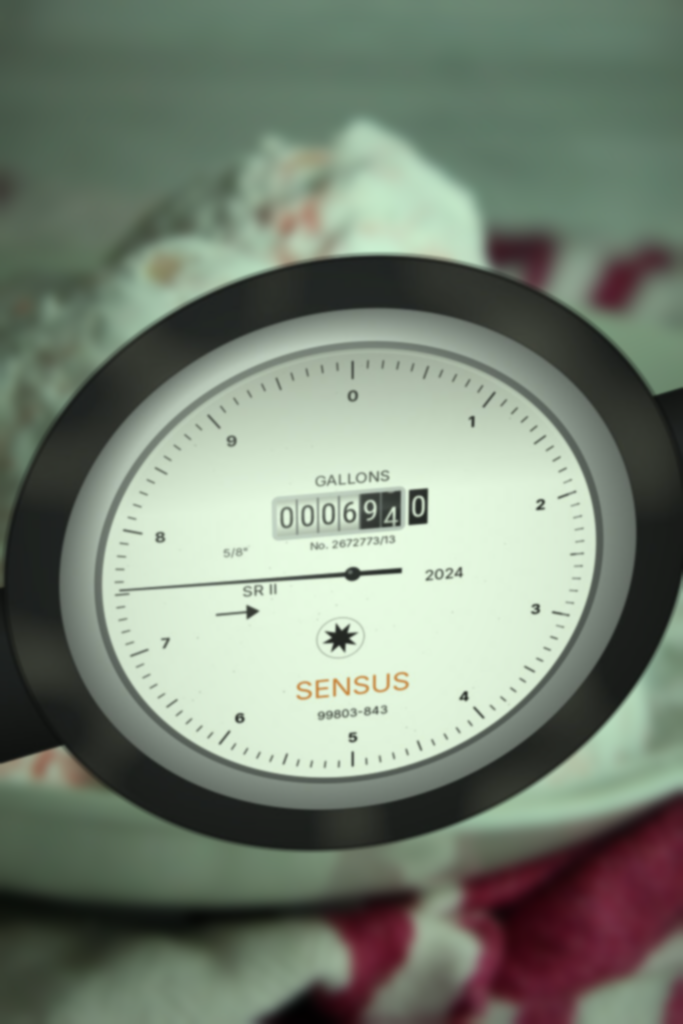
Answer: gal 6937.5
